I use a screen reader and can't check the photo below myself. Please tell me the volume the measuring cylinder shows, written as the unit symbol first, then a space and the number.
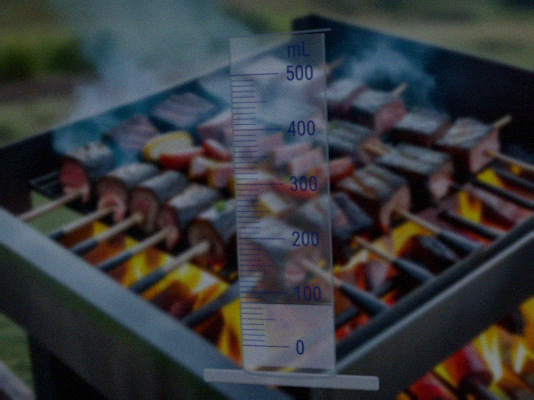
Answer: mL 80
